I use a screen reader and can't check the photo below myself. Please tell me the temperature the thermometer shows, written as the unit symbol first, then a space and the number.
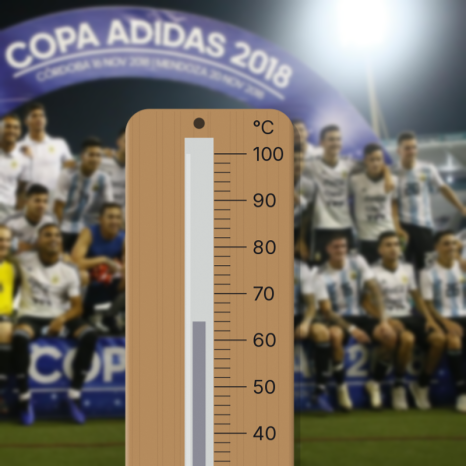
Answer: °C 64
